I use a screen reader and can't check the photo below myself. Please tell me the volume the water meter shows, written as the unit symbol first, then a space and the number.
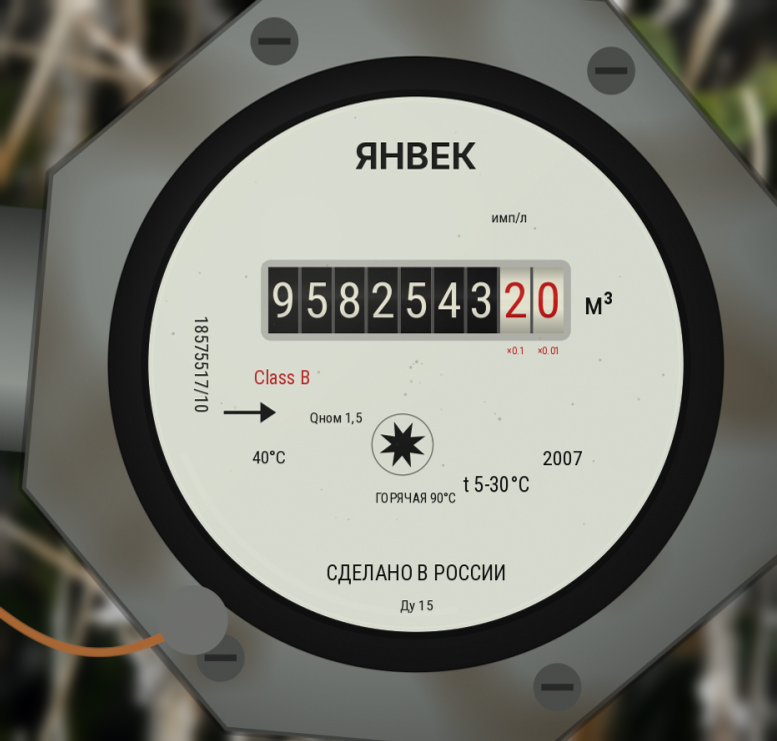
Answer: m³ 9582543.20
